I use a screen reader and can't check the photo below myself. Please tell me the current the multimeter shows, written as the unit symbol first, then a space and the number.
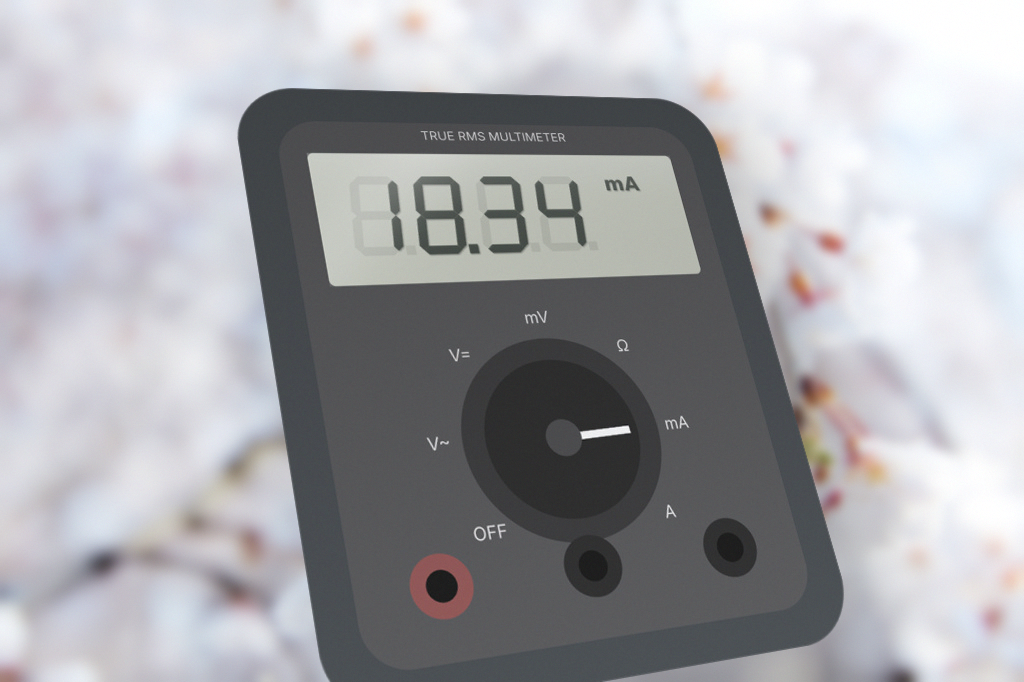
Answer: mA 18.34
